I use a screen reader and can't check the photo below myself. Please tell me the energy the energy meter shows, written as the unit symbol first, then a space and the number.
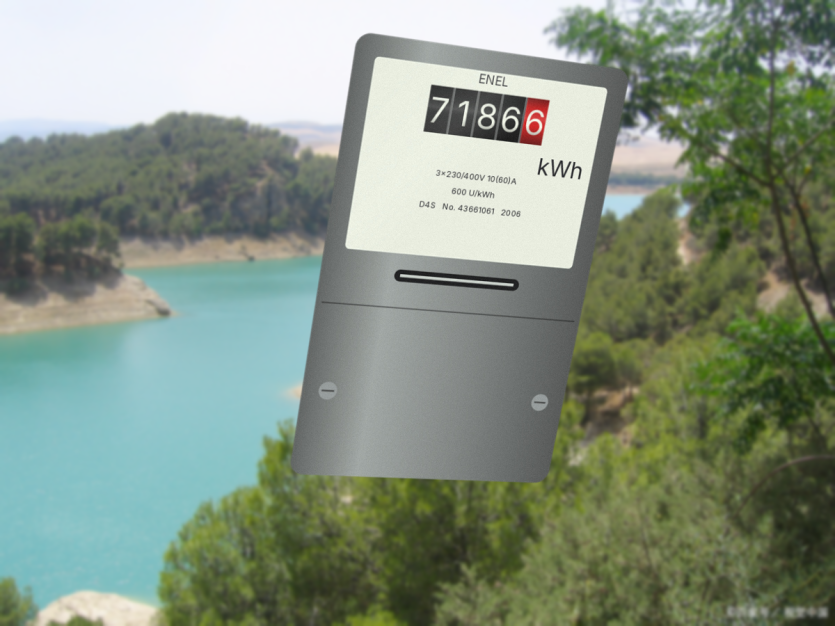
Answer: kWh 7186.6
